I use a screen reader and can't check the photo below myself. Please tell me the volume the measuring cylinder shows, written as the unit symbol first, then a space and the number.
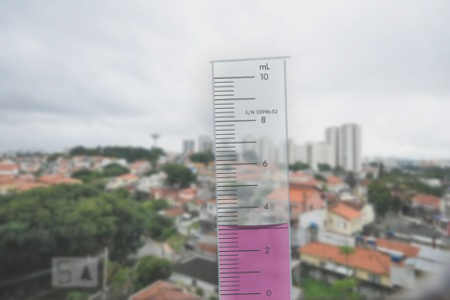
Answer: mL 3
